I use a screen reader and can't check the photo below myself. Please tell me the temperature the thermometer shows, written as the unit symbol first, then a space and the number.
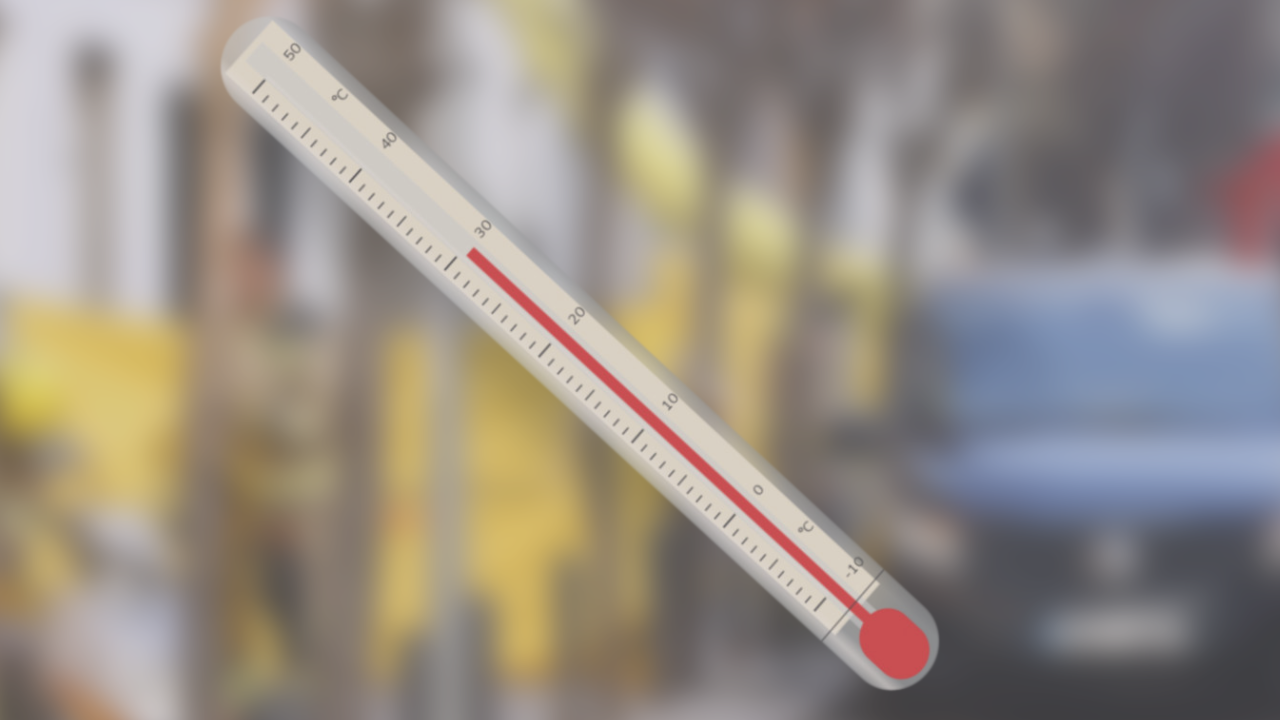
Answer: °C 29.5
